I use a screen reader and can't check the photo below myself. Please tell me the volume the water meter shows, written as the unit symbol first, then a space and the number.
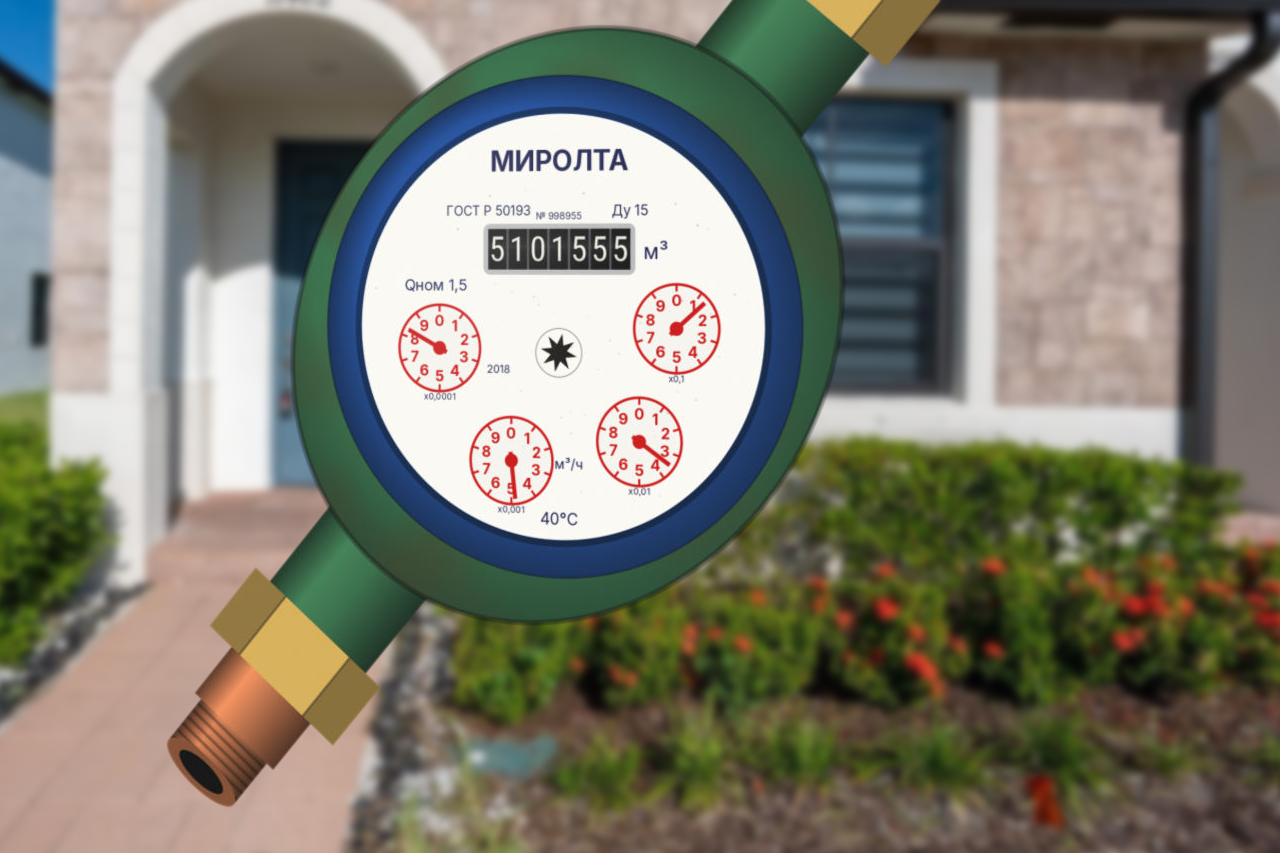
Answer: m³ 5101555.1348
